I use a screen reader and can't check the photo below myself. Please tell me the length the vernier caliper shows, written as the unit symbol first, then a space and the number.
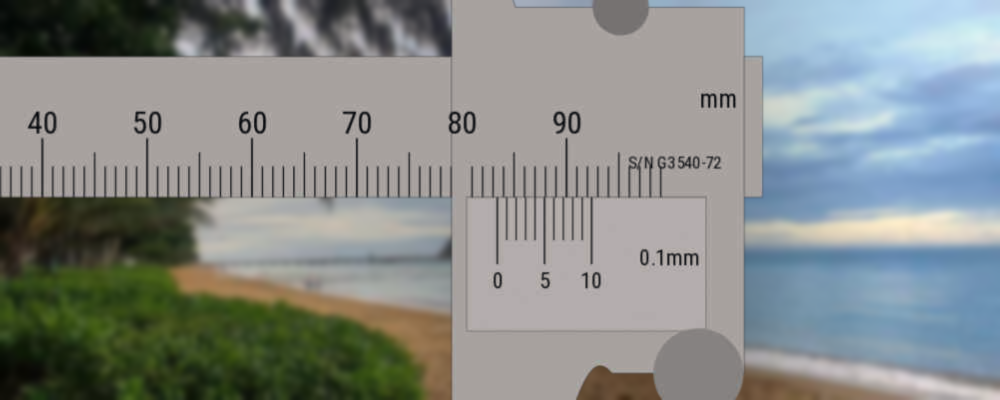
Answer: mm 83.4
